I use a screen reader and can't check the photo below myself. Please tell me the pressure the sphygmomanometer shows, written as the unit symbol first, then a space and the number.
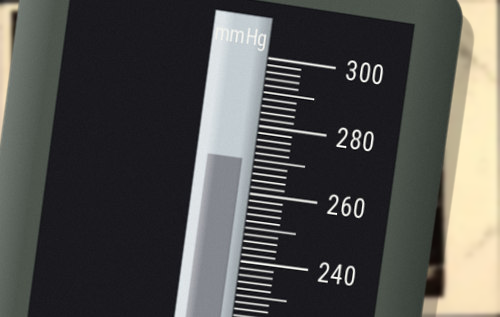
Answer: mmHg 270
